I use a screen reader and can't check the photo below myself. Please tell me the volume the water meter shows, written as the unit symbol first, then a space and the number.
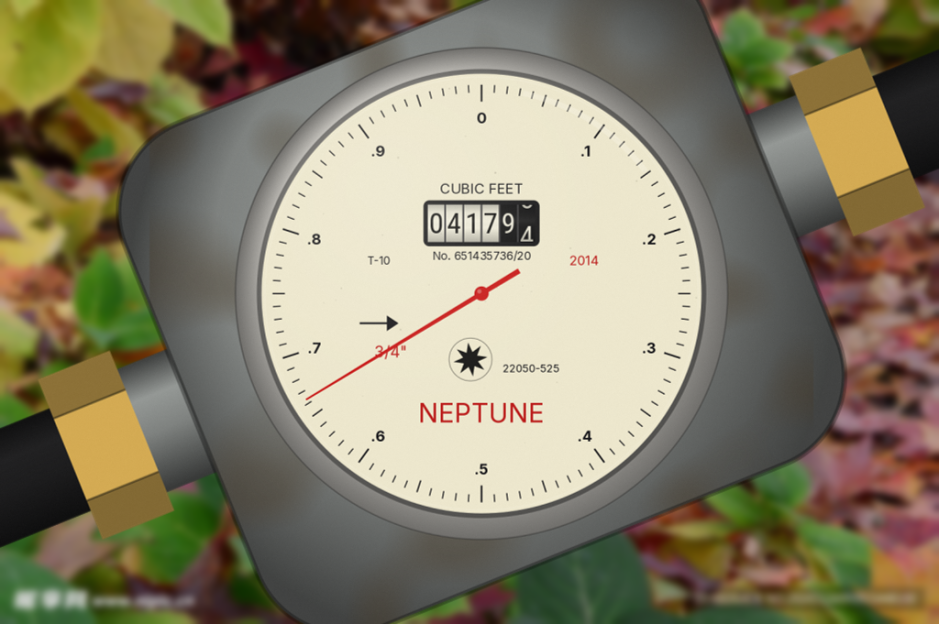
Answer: ft³ 41793.66
